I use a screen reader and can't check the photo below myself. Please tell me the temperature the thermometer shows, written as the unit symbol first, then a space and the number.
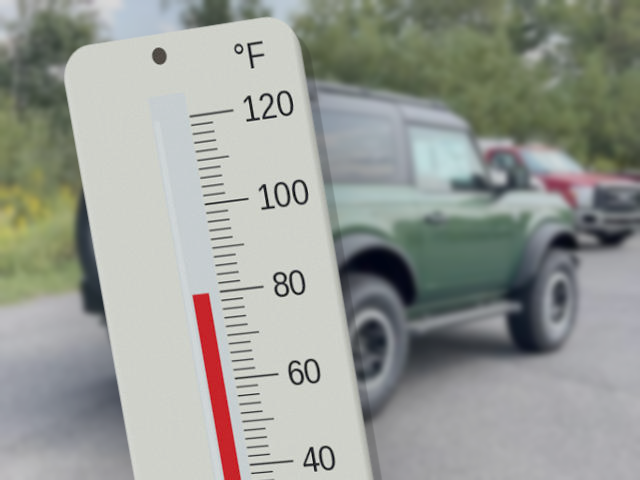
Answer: °F 80
